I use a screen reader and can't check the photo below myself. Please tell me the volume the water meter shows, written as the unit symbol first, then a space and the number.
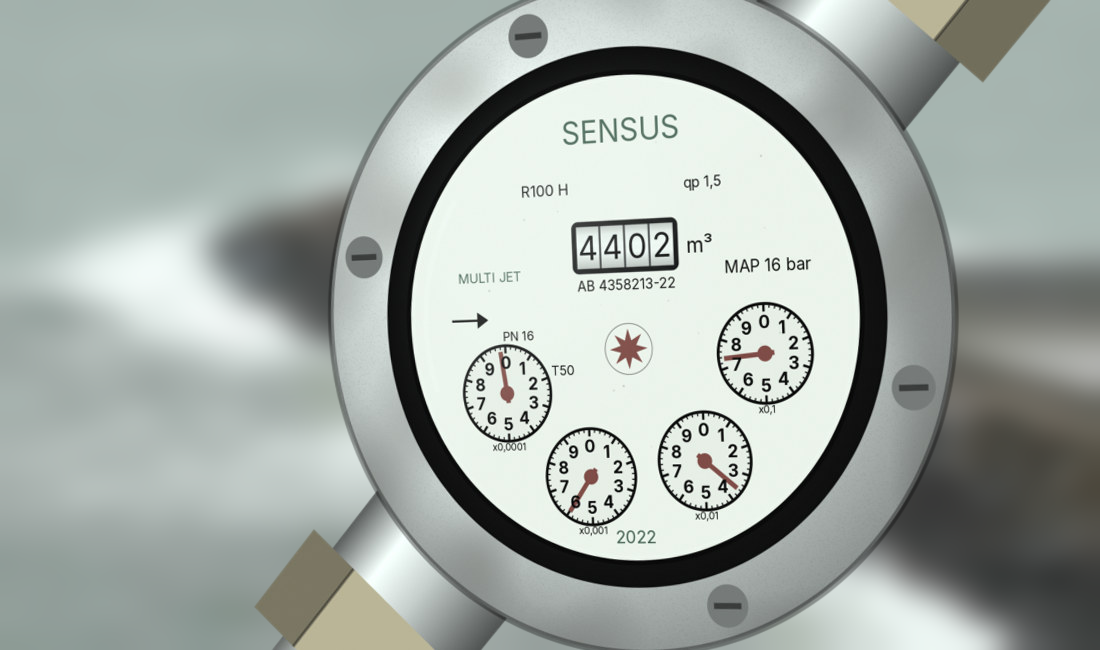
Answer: m³ 4402.7359
